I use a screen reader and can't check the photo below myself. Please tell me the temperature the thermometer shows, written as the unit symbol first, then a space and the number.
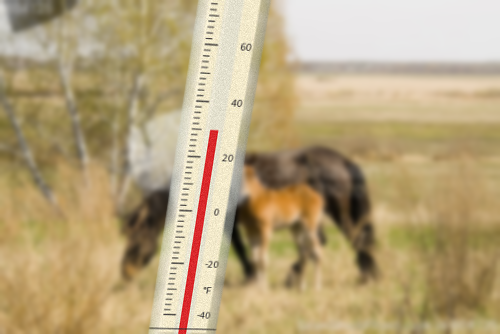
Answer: °F 30
